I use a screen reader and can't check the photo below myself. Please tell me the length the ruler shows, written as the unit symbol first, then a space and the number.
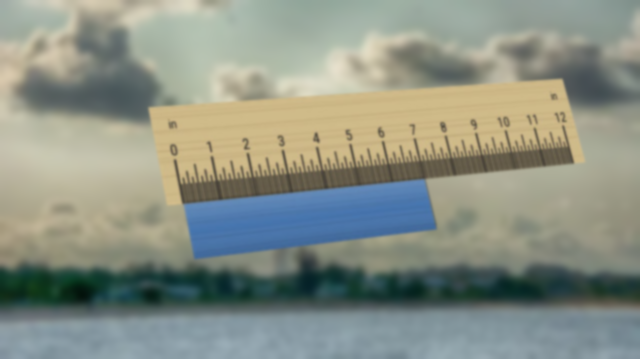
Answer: in 7
